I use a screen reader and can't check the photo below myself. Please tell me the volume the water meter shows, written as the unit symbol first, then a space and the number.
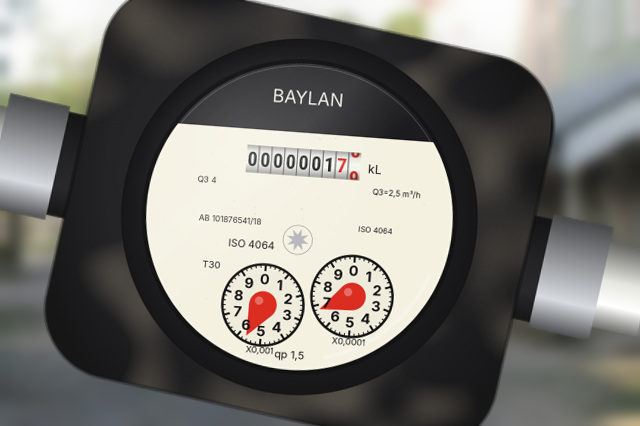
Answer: kL 1.7856
